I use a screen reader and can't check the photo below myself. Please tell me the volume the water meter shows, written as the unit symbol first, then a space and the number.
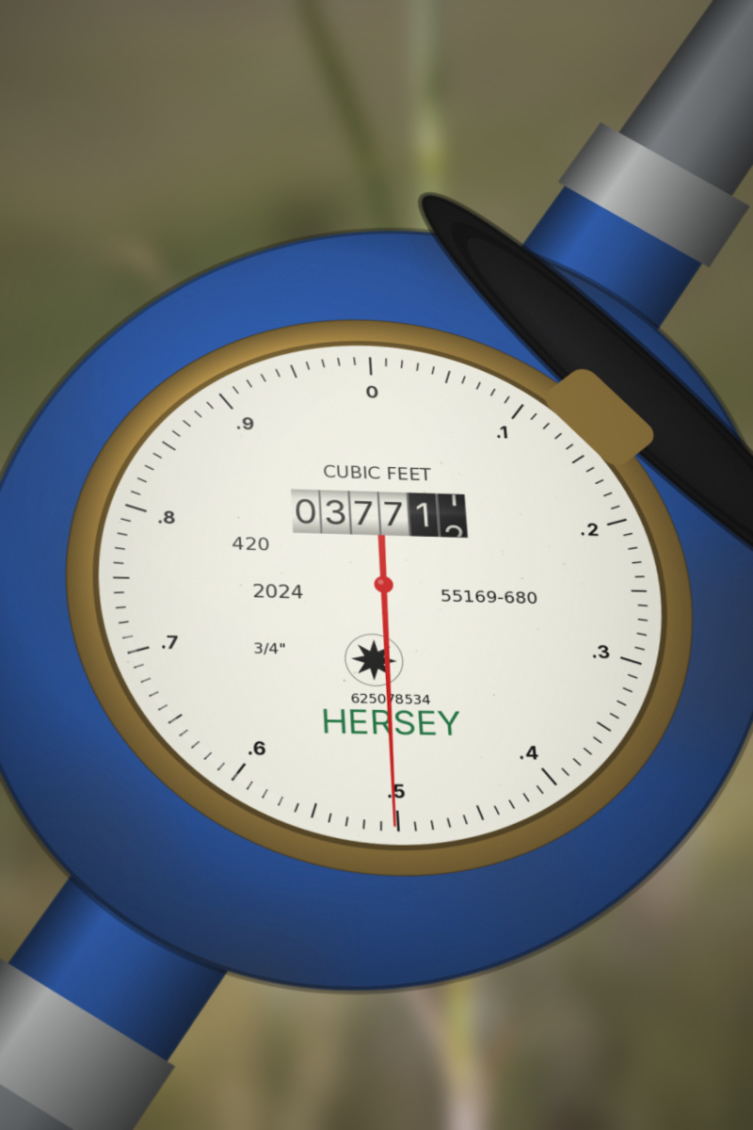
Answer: ft³ 37711.50
